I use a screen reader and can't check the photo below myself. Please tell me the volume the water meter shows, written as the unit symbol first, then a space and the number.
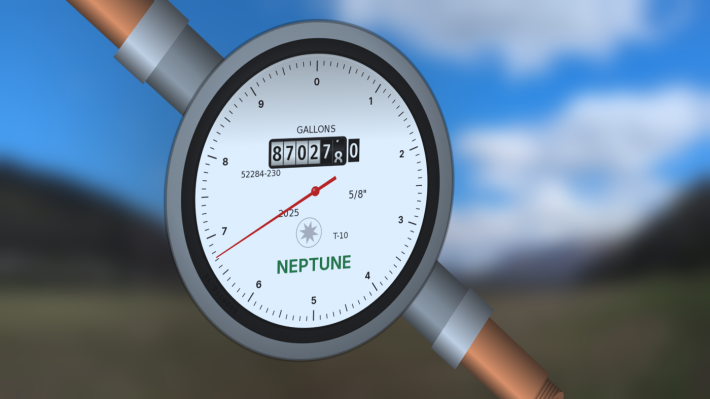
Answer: gal 8702776.7
